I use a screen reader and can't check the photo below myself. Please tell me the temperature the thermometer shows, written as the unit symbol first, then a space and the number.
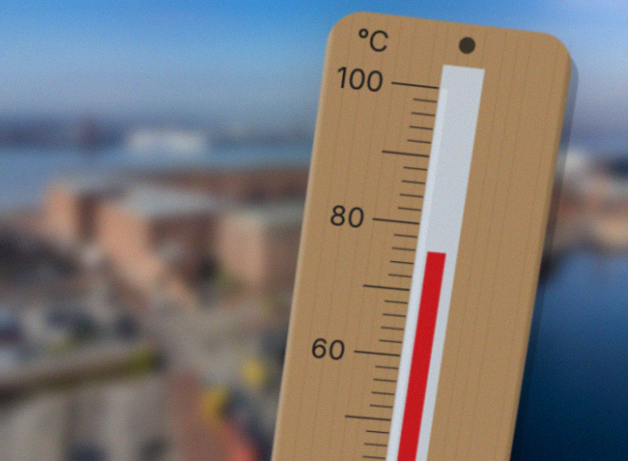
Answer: °C 76
